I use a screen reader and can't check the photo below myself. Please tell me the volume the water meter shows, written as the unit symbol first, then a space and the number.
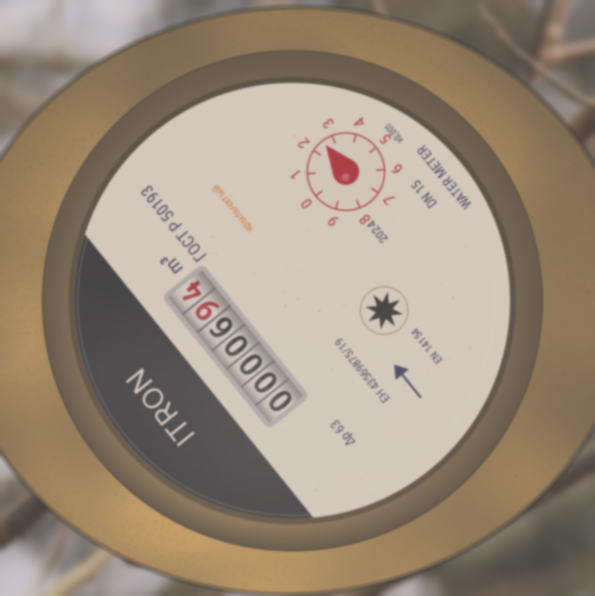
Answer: m³ 6.942
